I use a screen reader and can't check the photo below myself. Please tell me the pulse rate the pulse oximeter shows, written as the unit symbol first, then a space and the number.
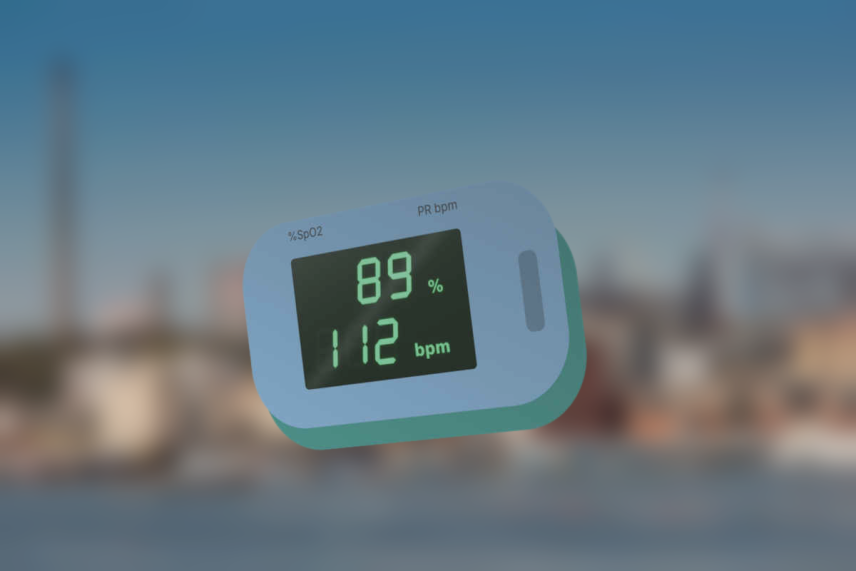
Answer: bpm 112
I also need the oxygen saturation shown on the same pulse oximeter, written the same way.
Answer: % 89
